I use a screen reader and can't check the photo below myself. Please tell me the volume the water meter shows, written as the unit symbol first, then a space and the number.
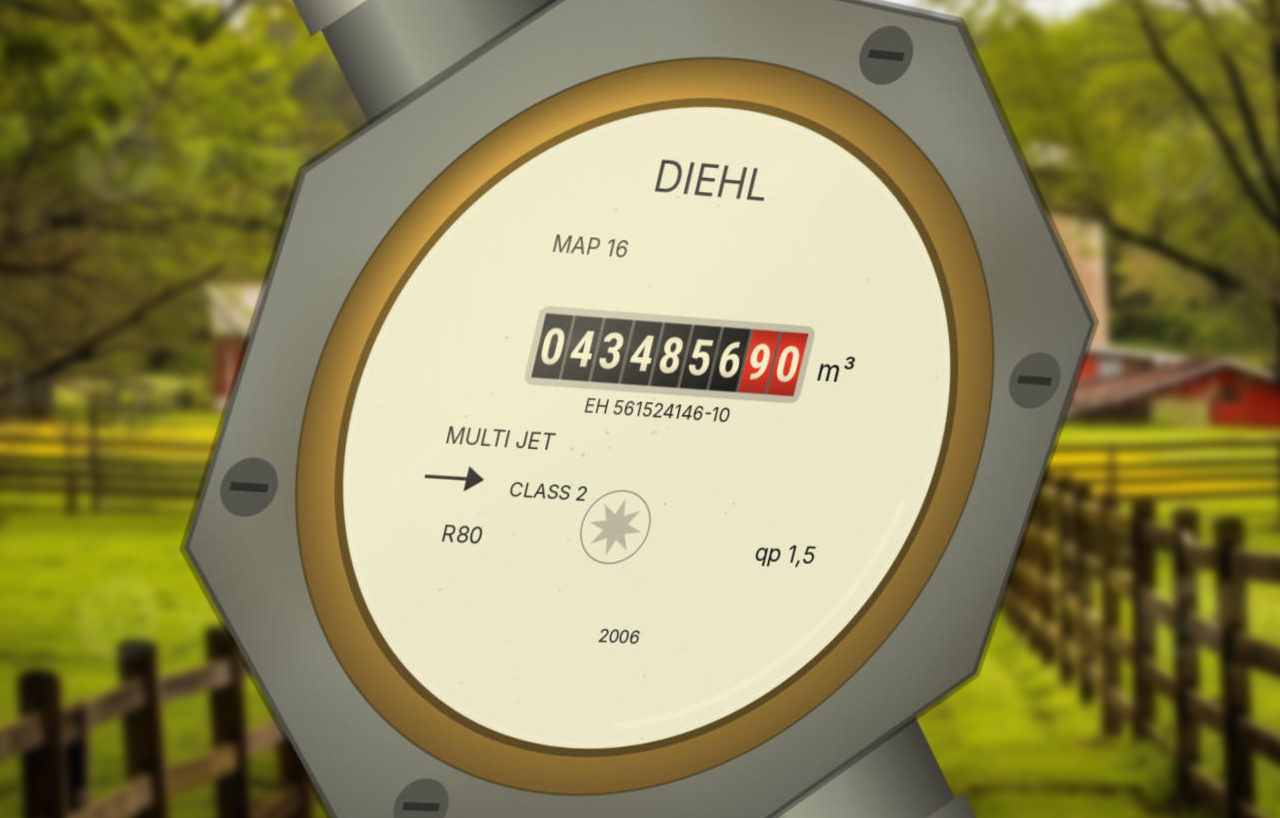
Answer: m³ 434856.90
